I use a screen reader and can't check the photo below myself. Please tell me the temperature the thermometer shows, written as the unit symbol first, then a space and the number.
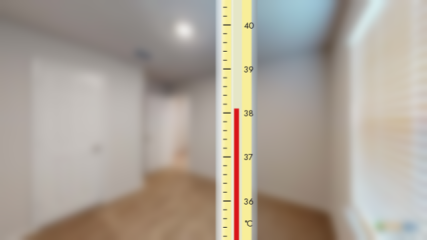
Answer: °C 38.1
